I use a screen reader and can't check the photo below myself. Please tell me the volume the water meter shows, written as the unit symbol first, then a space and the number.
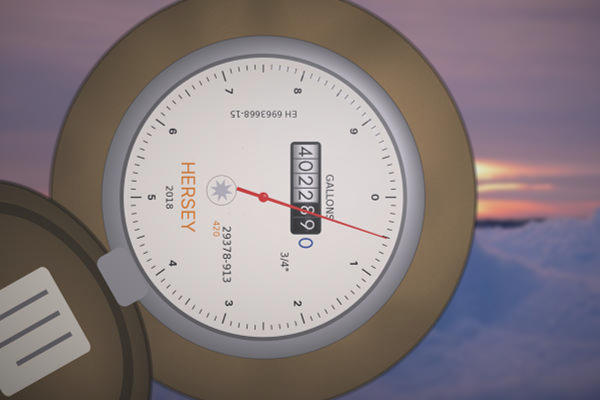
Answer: gal 4022890.5
